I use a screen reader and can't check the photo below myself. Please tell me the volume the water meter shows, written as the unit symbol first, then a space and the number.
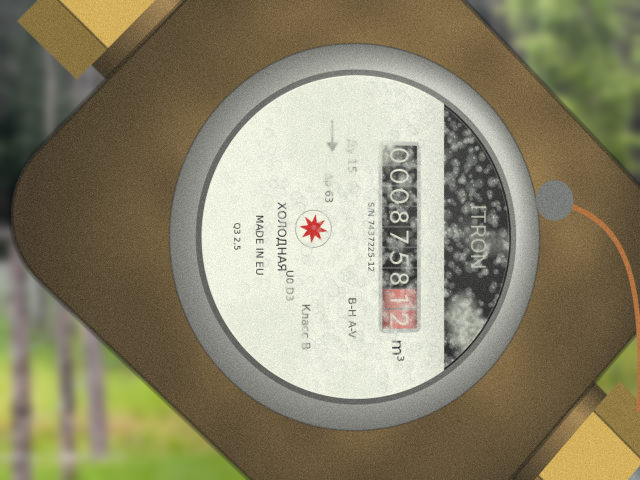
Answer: m³ 8758.12
